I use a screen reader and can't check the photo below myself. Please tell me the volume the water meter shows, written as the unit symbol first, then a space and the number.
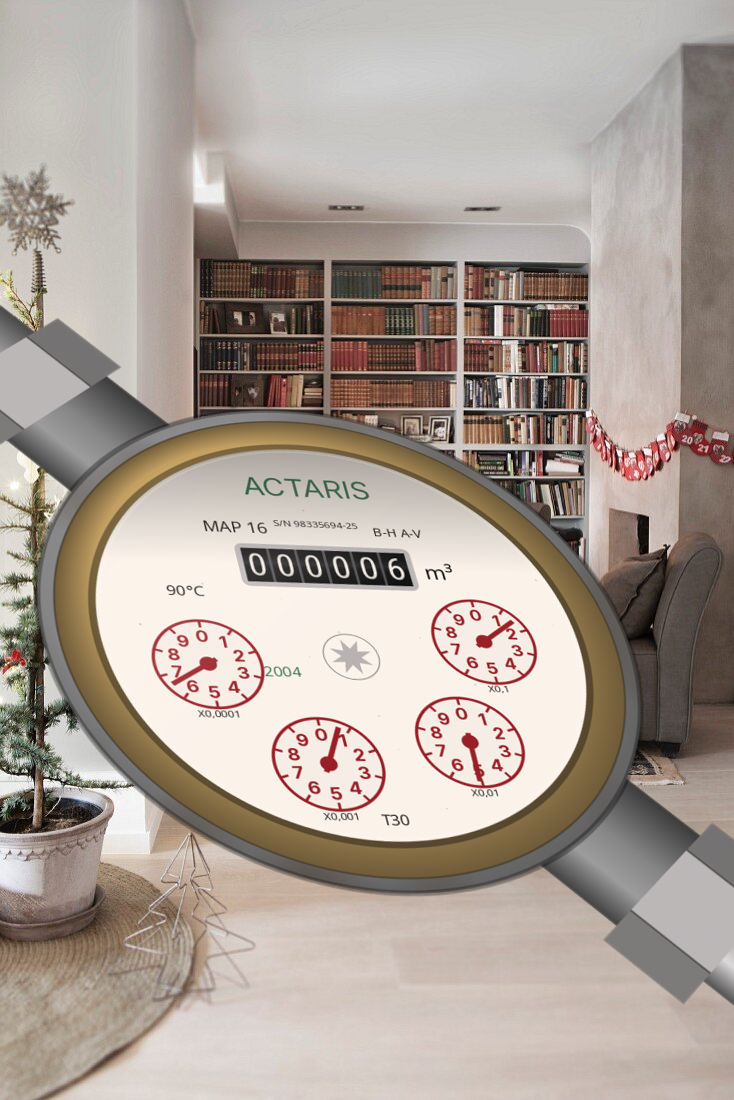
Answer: m³ 6.1506
